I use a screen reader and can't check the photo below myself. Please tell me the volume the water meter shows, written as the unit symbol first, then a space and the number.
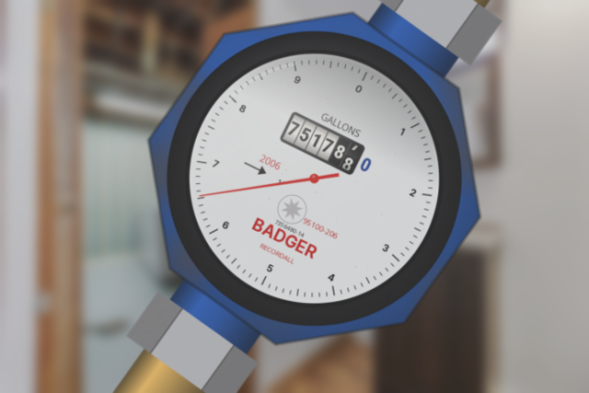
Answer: gal 7517876.5
